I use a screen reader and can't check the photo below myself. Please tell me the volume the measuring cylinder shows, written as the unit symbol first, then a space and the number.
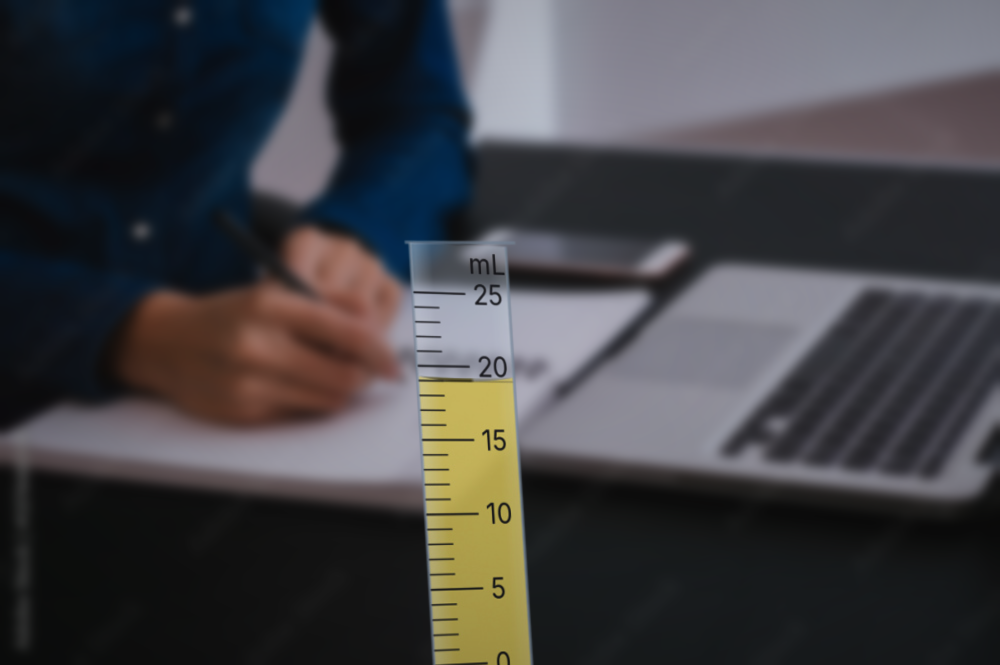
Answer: mL 19
